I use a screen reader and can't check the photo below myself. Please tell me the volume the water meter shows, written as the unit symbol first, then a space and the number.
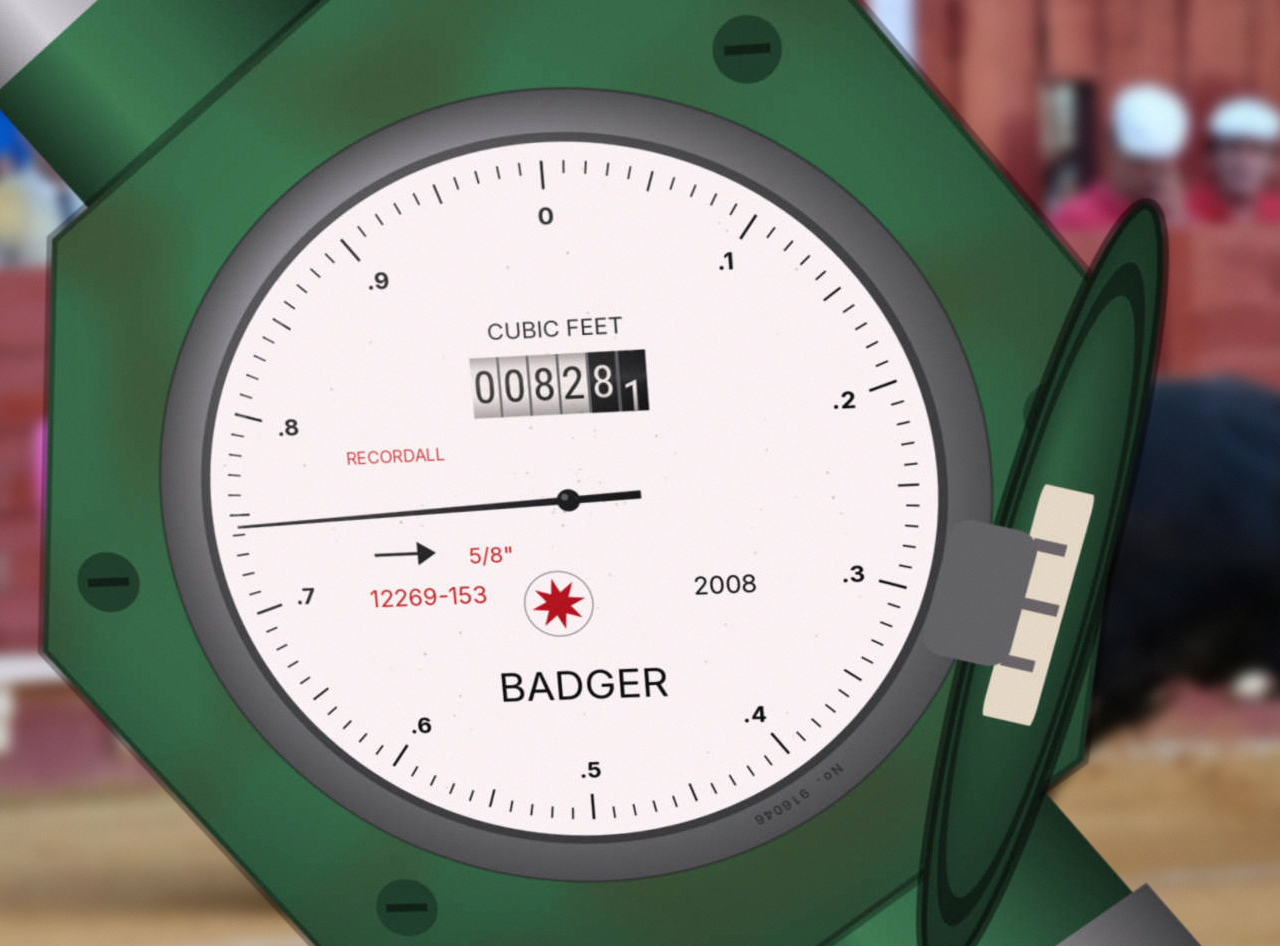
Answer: ft³ 8280.74
